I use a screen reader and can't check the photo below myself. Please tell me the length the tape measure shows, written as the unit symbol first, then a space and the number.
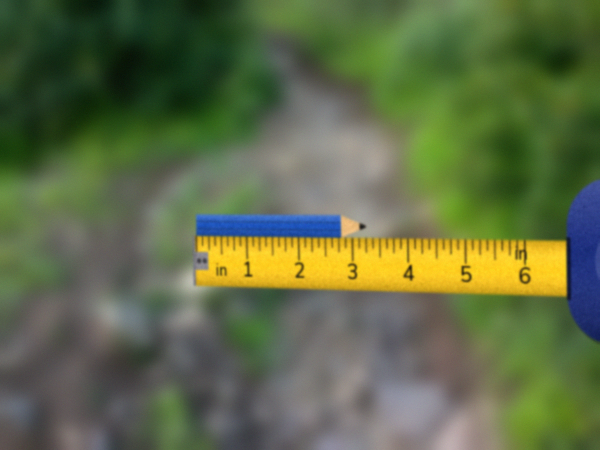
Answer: in 3.25
